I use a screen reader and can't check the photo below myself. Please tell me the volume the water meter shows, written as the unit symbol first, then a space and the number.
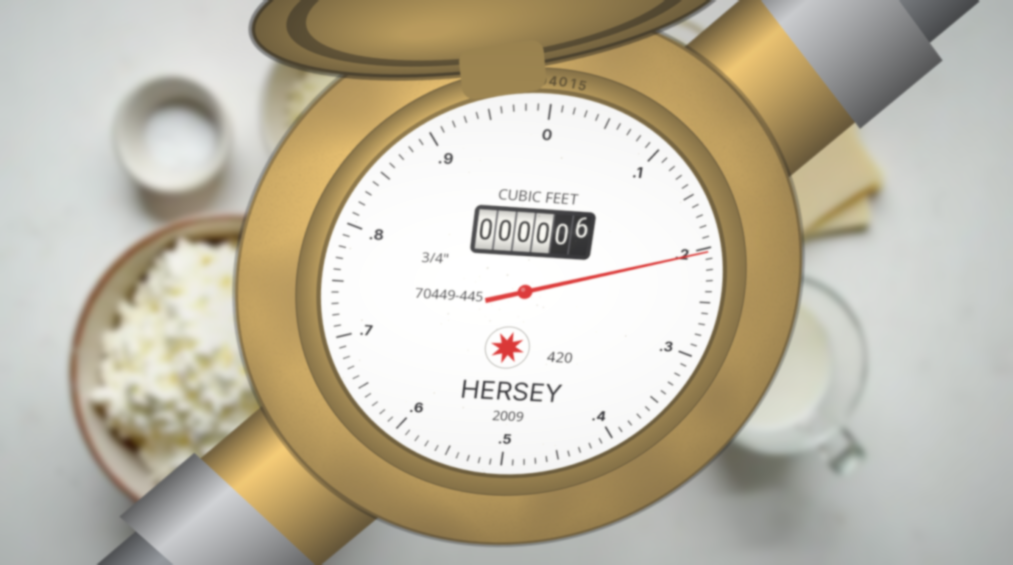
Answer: ft³ 6.20
